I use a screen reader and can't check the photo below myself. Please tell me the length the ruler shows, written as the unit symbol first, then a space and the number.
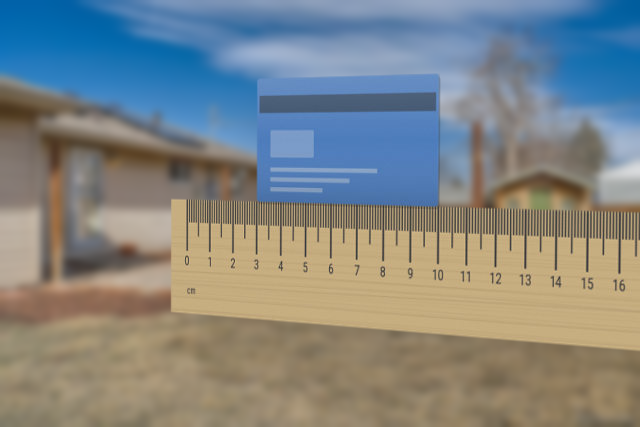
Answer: cm 7
